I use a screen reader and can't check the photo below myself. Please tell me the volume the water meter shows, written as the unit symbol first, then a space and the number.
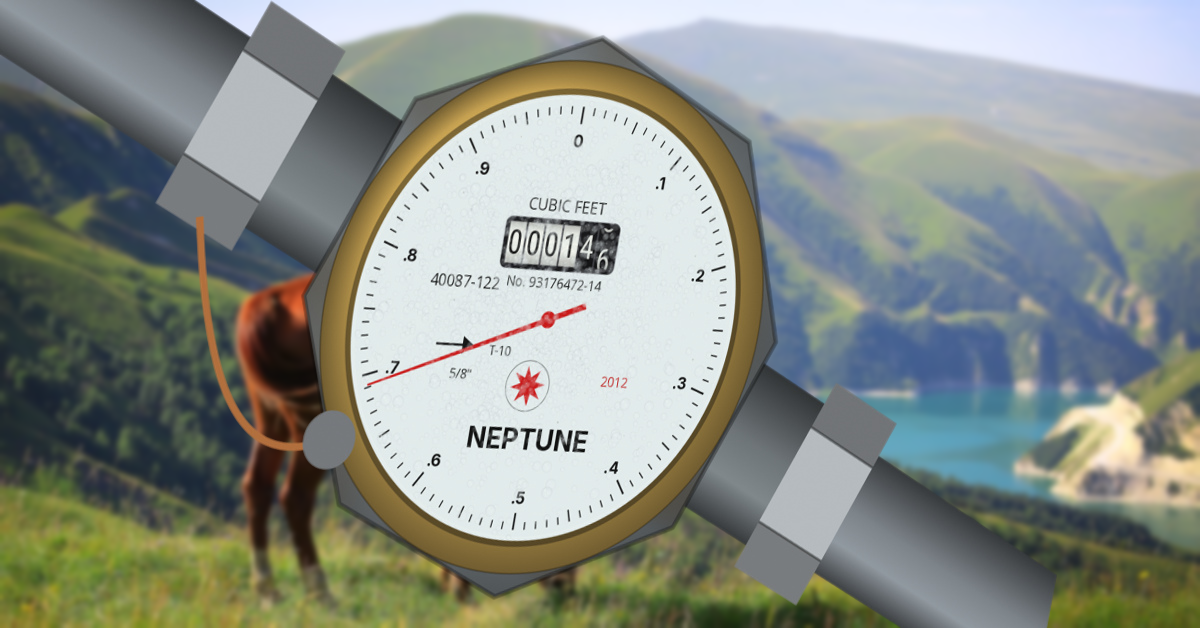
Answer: ft³ 145.69
